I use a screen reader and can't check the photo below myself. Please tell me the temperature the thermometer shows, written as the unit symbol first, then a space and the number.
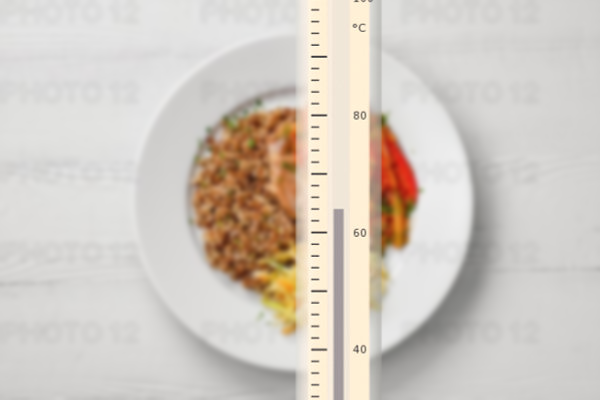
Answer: °C 64
